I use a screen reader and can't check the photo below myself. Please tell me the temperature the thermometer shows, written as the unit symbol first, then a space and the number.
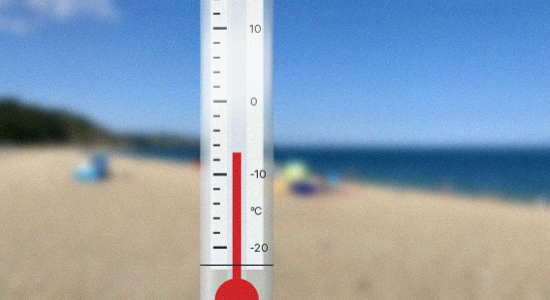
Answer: °C -7
